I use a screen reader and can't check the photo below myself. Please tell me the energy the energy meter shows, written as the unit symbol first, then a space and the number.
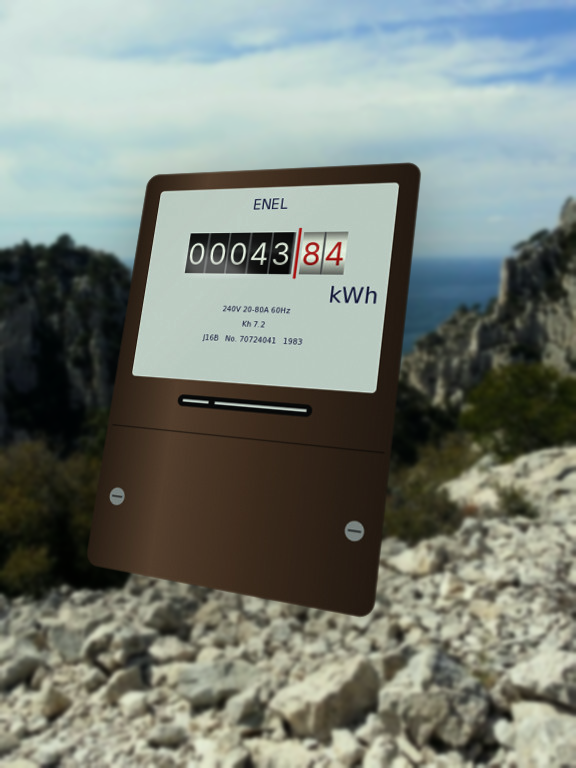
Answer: kWh 43.84
